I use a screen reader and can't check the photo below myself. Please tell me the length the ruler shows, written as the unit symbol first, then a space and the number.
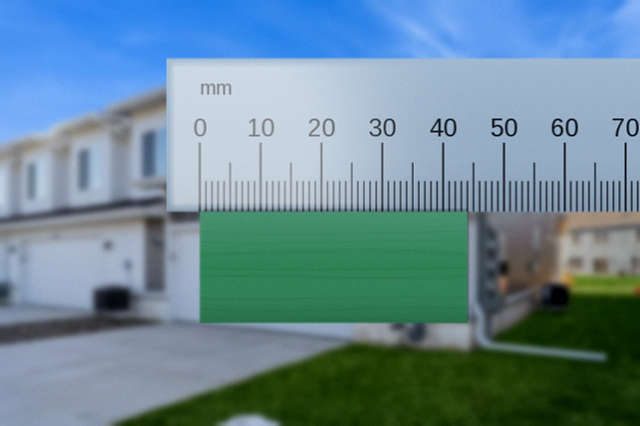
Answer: mm 44
